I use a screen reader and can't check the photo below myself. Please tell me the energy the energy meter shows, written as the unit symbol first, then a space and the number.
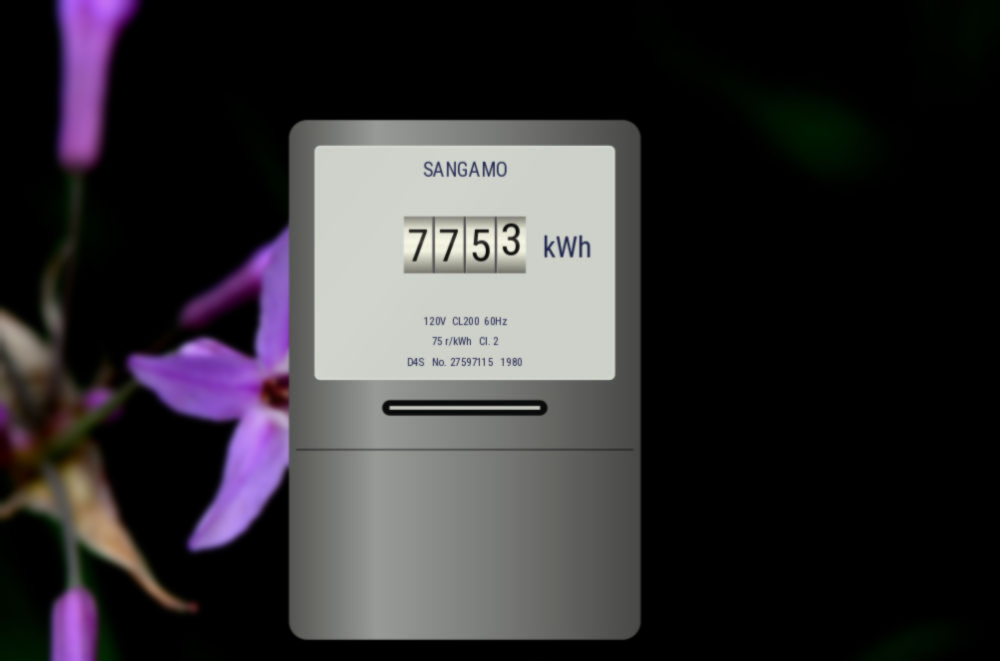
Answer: kWh 7753
